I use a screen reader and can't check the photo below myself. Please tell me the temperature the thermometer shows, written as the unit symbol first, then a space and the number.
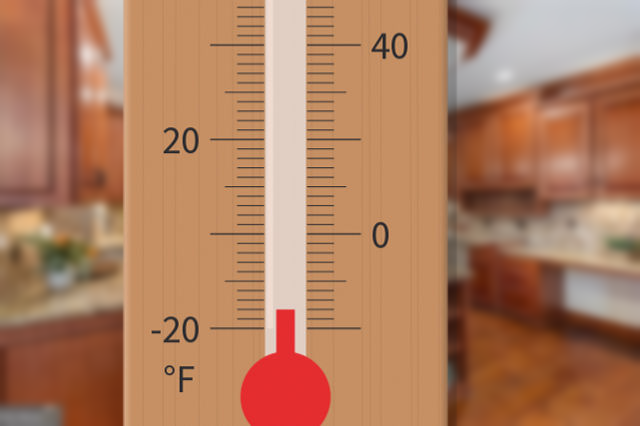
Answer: °F -16
